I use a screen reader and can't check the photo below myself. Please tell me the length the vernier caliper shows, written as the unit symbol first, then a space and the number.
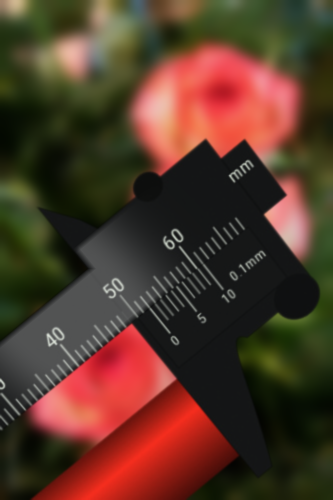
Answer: mm 52.0
